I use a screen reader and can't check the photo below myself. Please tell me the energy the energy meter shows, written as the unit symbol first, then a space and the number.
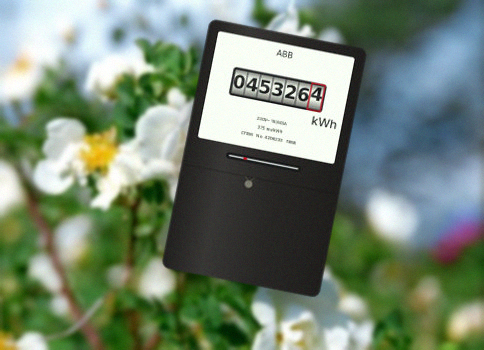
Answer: kWh 45326.4
